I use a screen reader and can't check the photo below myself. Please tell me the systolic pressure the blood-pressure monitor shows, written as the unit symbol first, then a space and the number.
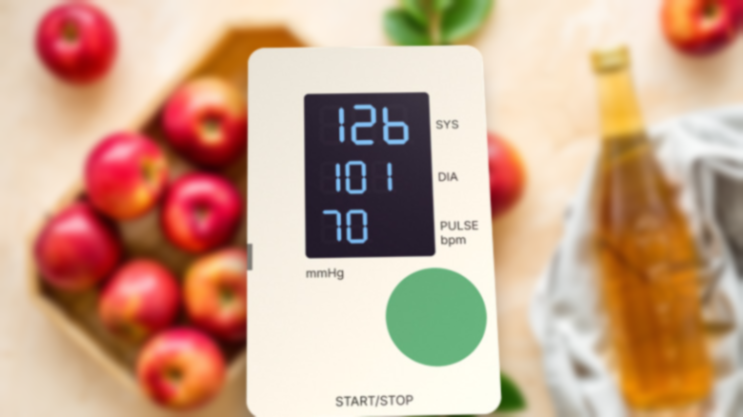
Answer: mmHg 126
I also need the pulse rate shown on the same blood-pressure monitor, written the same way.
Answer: bpm 70
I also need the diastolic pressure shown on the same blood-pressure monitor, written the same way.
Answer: mmHg 101
